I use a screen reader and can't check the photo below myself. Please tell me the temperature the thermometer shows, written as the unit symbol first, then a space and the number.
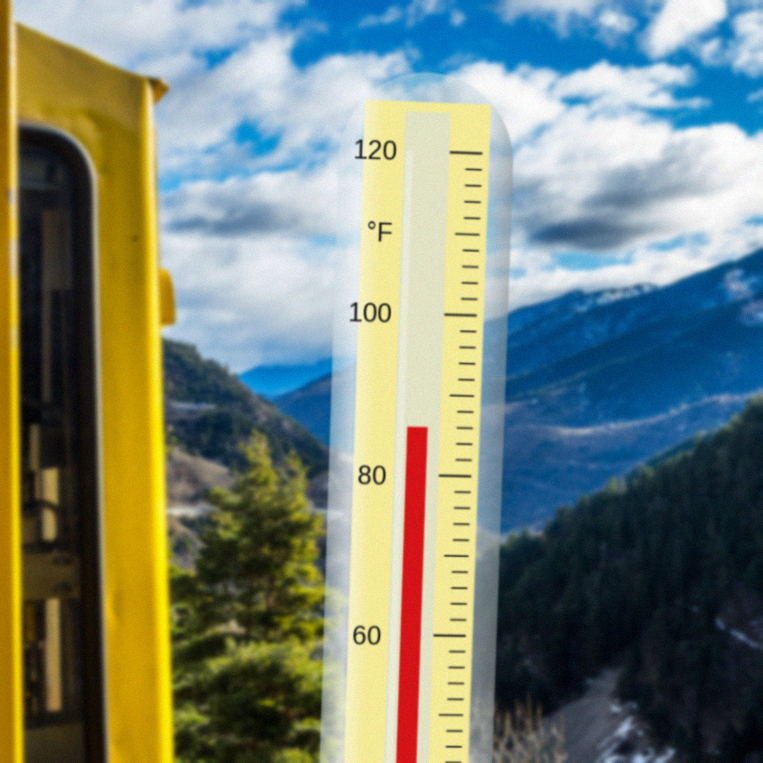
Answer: °F 86
